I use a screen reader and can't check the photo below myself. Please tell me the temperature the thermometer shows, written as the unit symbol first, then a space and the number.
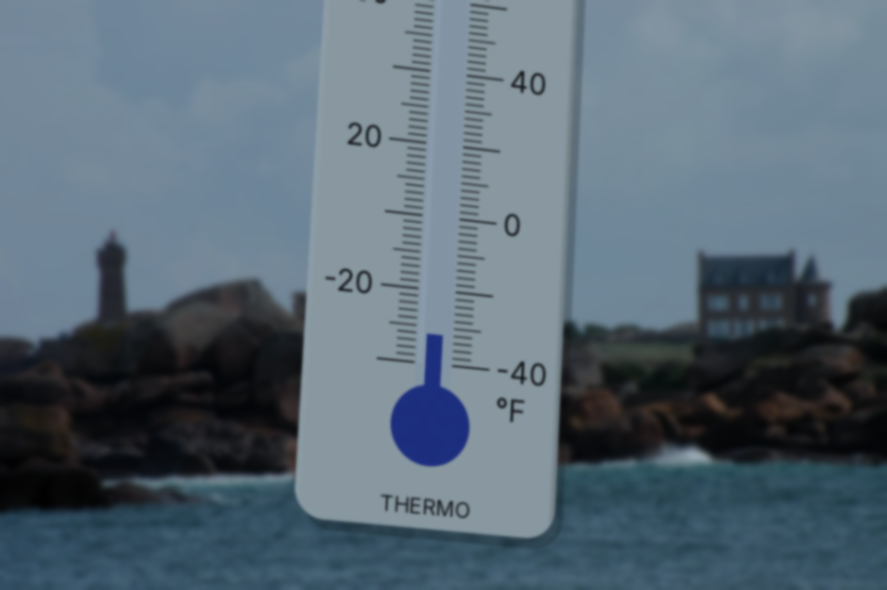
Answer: °F -32
